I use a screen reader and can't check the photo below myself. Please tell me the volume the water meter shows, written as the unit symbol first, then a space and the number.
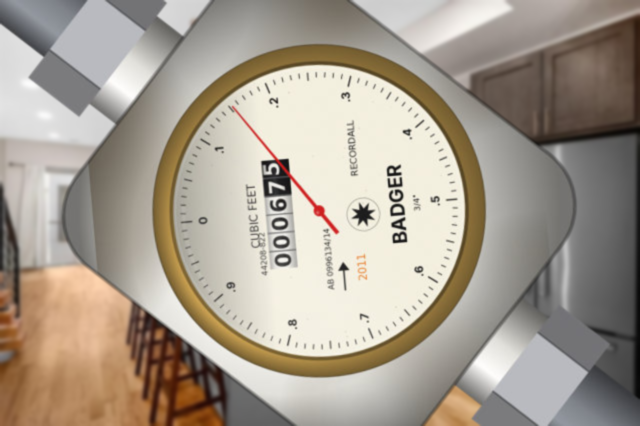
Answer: ft³ 675.15
